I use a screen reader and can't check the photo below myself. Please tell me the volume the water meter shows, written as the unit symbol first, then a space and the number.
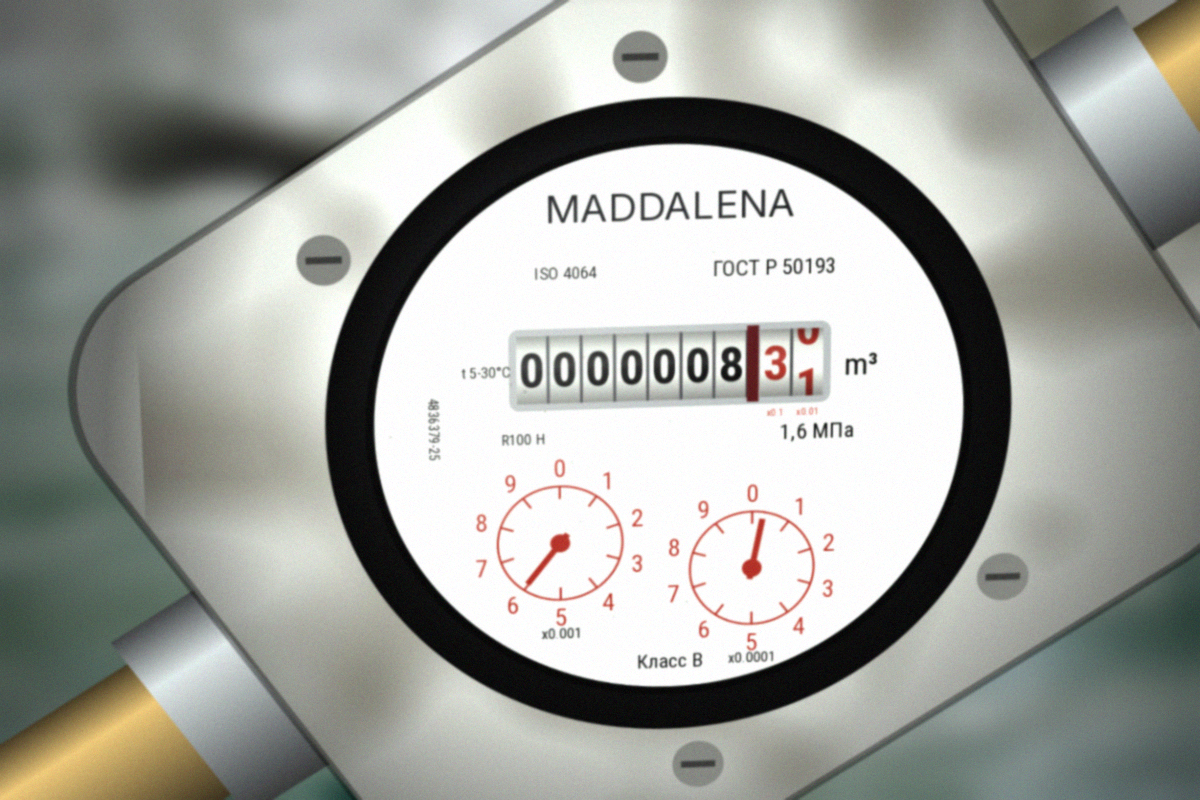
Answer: m³ 8.3060
